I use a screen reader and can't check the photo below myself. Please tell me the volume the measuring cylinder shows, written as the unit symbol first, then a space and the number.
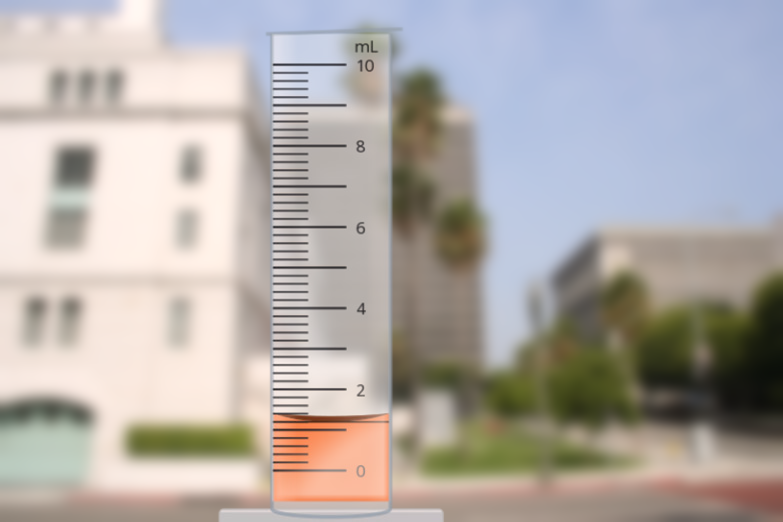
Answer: mL 1.2
